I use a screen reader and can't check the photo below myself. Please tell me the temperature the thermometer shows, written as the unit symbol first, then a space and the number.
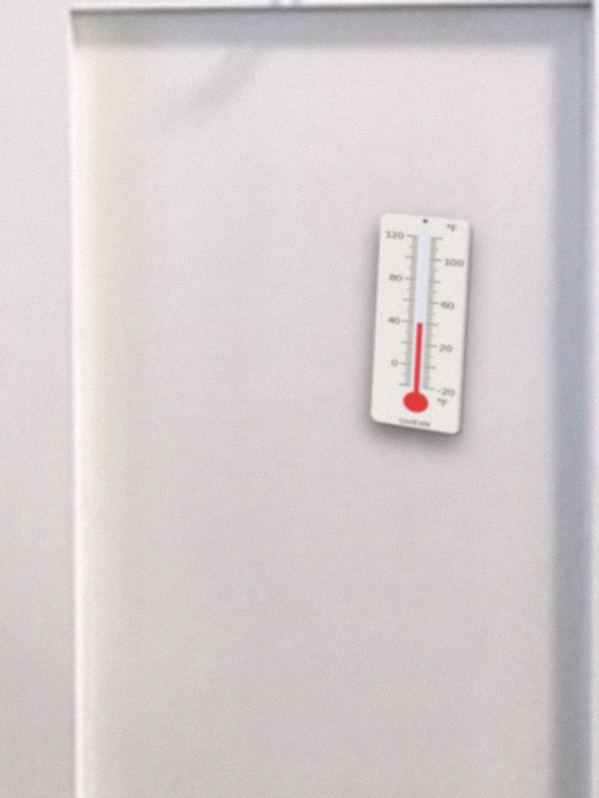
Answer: °F 40
